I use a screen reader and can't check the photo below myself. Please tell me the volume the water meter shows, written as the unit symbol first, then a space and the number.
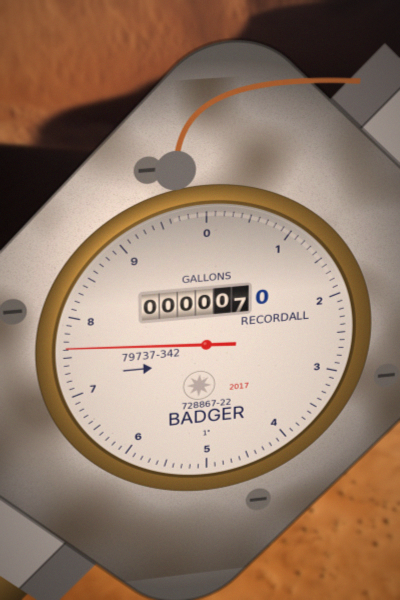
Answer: gal 67.6
